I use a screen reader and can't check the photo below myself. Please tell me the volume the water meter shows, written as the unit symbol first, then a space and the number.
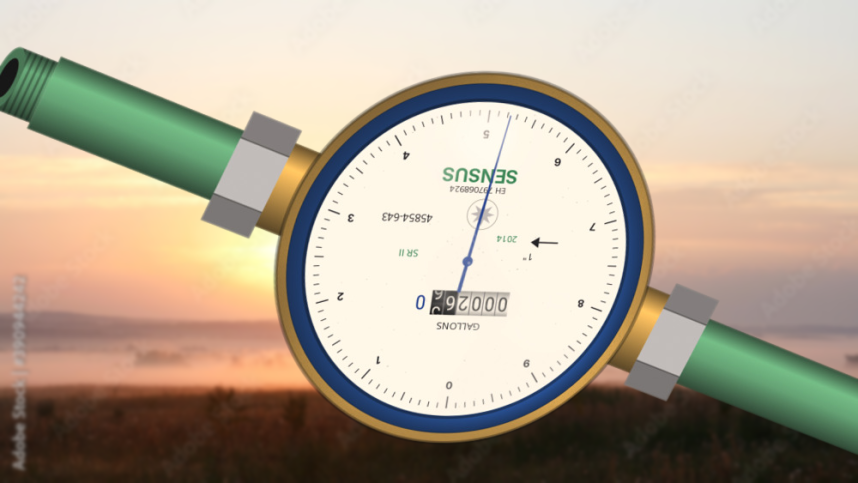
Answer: gal 2655.2
